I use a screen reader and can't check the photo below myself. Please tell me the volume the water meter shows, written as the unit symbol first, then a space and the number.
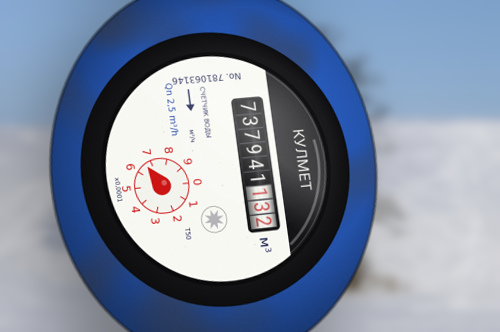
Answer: m³ 737941.1326
